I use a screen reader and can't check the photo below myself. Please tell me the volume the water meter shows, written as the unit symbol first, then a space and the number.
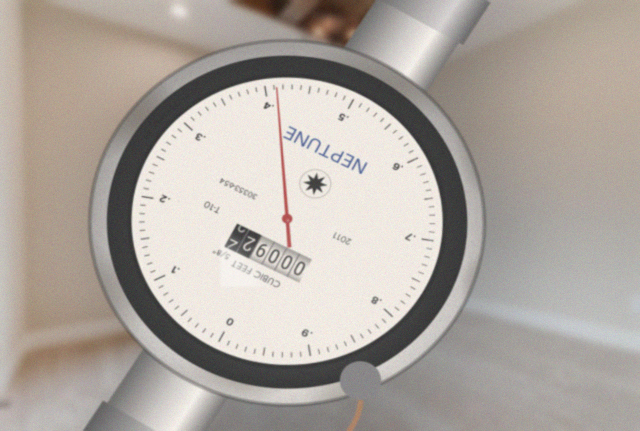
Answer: ft³ 922.41
